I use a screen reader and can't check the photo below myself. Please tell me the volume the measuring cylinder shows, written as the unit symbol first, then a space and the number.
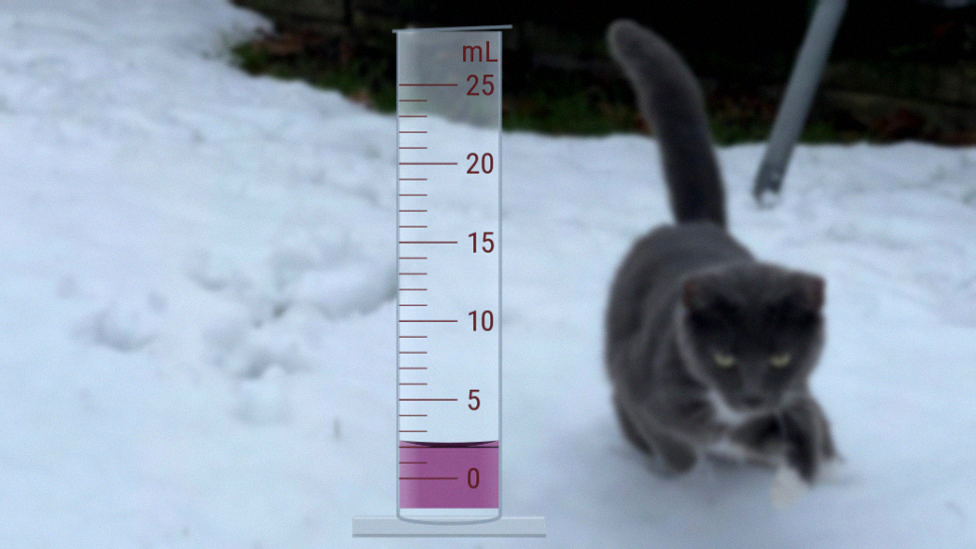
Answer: mL 2
